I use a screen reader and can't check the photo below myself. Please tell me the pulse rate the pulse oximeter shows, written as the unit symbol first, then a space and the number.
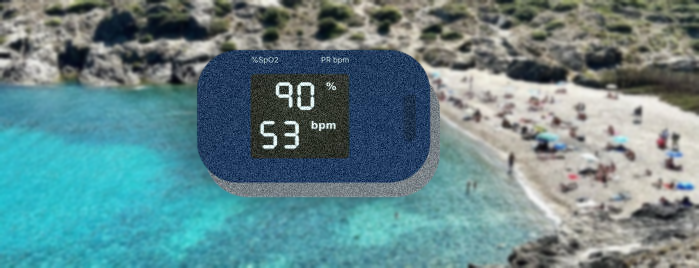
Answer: bpm 53
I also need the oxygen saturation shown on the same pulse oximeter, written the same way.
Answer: % 90
